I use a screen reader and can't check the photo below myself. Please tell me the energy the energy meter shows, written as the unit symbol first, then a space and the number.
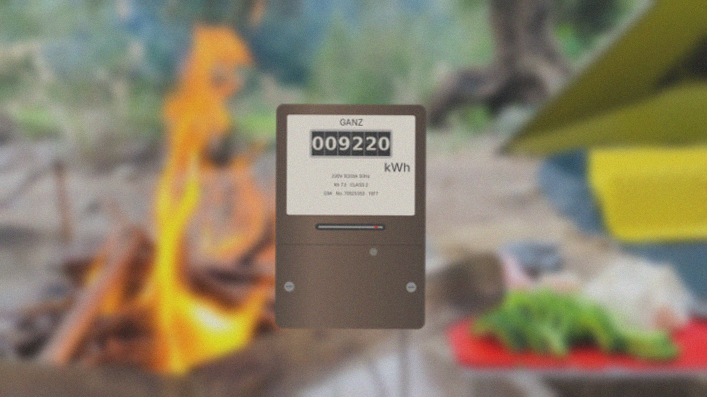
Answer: kWh 9220
